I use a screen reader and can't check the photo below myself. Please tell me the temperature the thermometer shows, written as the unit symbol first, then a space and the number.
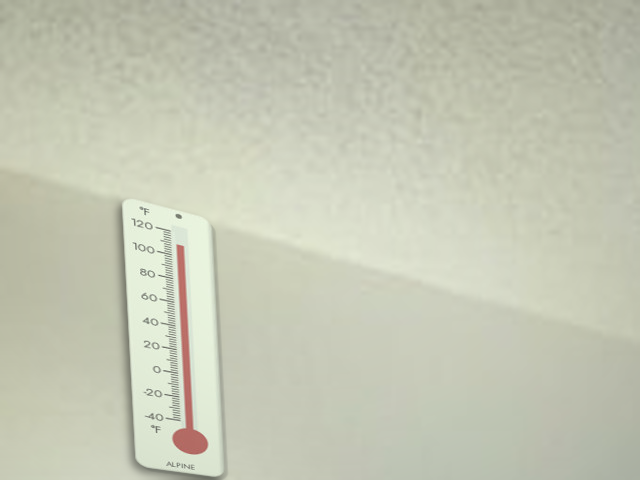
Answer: °F 110
